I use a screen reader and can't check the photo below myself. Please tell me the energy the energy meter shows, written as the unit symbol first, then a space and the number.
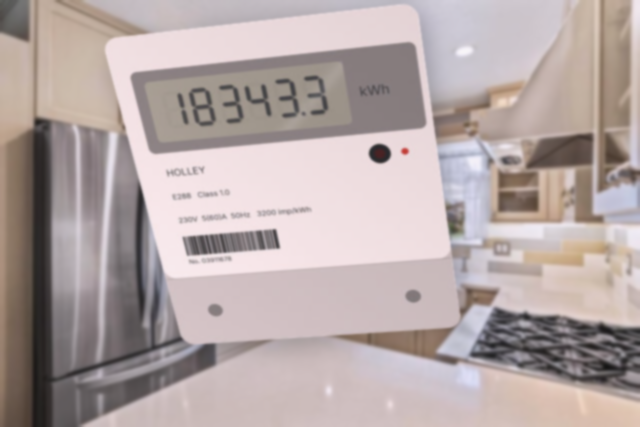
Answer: kWh 18343.3
